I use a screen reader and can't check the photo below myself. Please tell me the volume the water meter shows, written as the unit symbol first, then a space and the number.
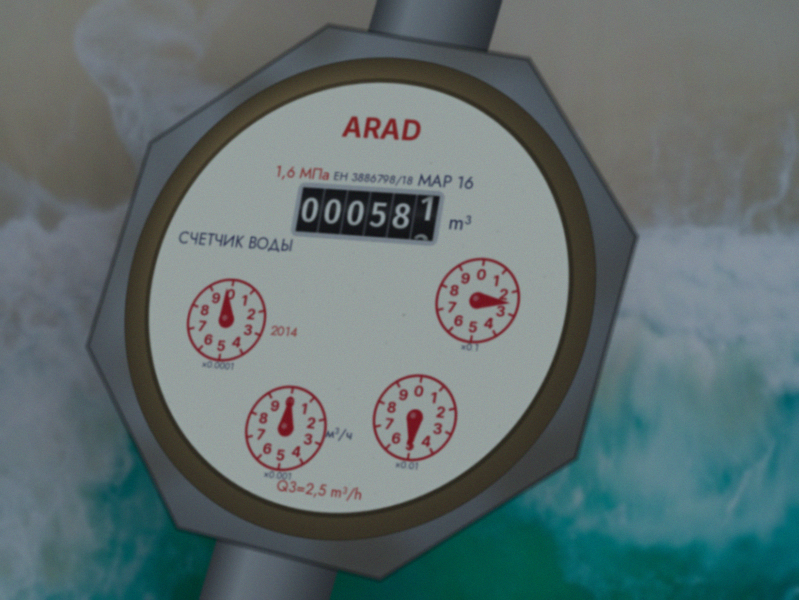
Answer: m³ 581.2499
